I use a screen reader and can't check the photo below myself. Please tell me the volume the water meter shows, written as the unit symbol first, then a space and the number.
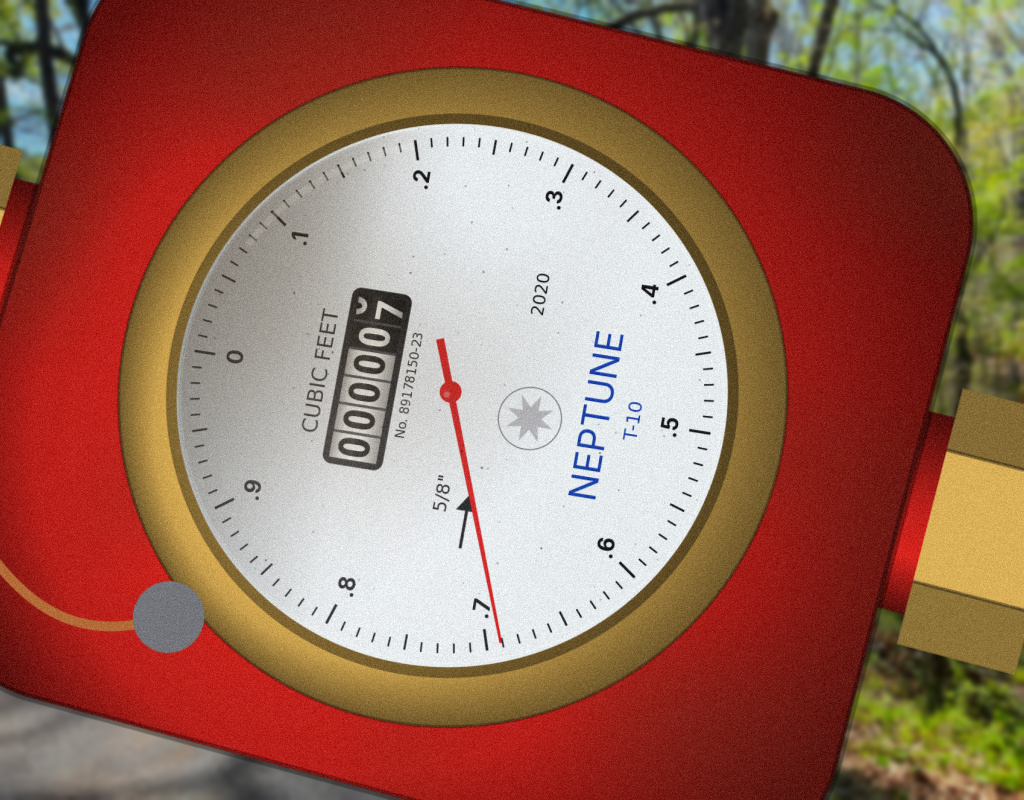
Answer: ft³ 6.69
